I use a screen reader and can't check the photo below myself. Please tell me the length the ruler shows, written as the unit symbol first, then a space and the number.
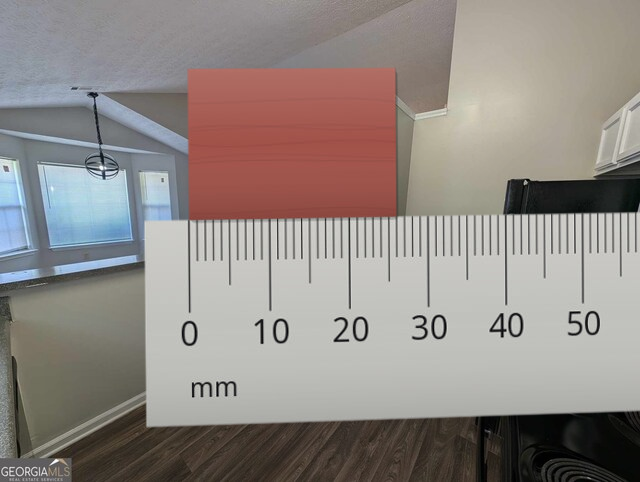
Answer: mm 26
